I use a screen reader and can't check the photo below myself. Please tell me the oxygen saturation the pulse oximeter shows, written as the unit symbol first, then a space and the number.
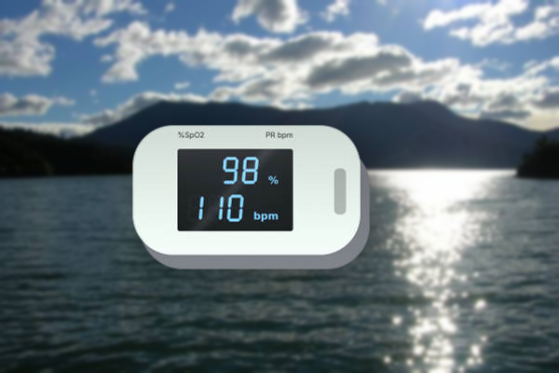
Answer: % 98
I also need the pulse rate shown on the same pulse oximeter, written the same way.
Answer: bpm 110
